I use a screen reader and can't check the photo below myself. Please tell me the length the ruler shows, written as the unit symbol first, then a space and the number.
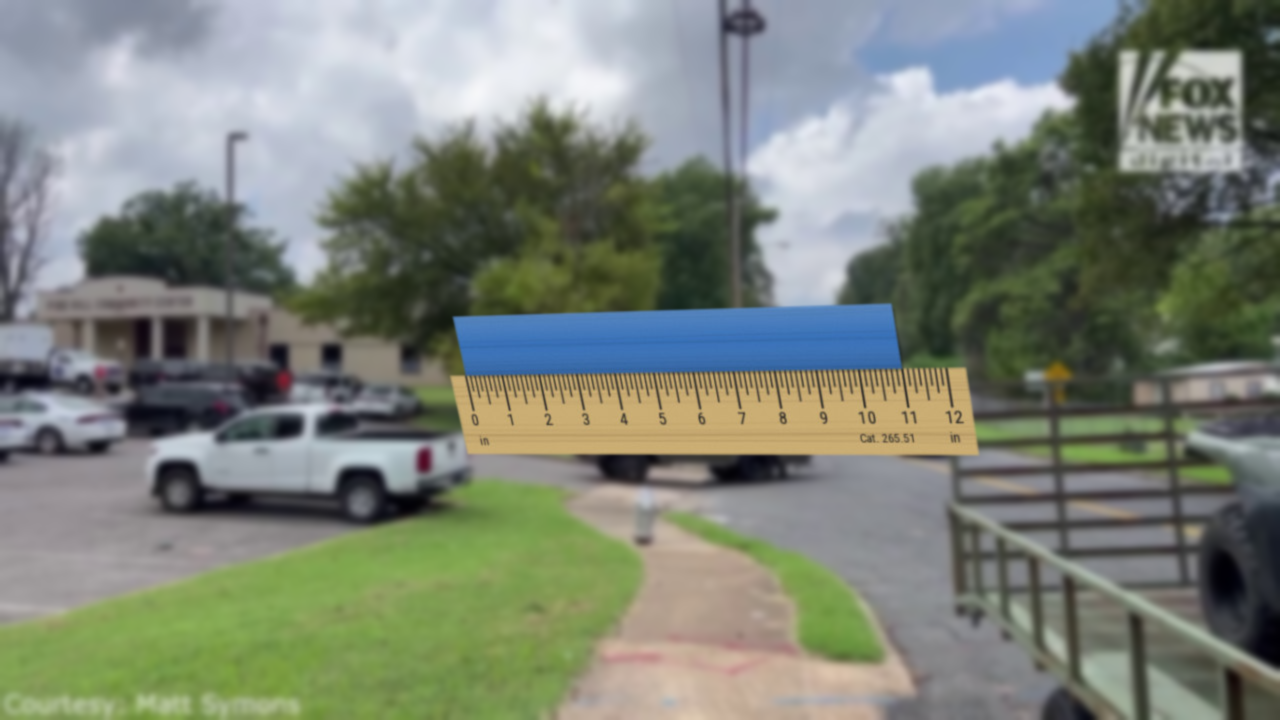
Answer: in 11
